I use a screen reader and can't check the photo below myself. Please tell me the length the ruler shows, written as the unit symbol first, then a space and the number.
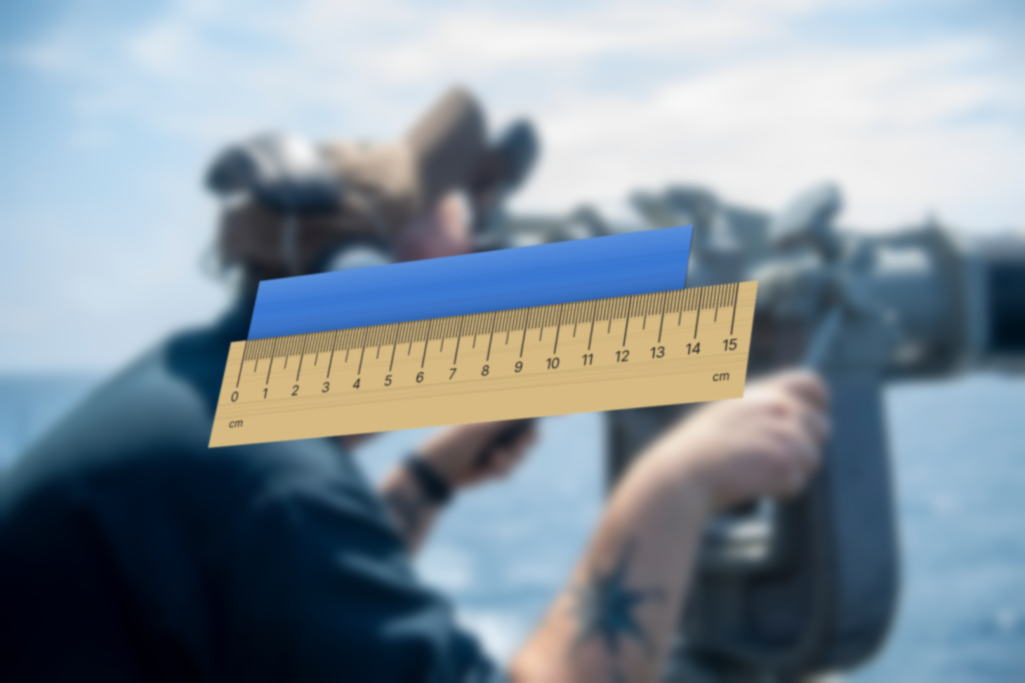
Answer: cm 13.5
